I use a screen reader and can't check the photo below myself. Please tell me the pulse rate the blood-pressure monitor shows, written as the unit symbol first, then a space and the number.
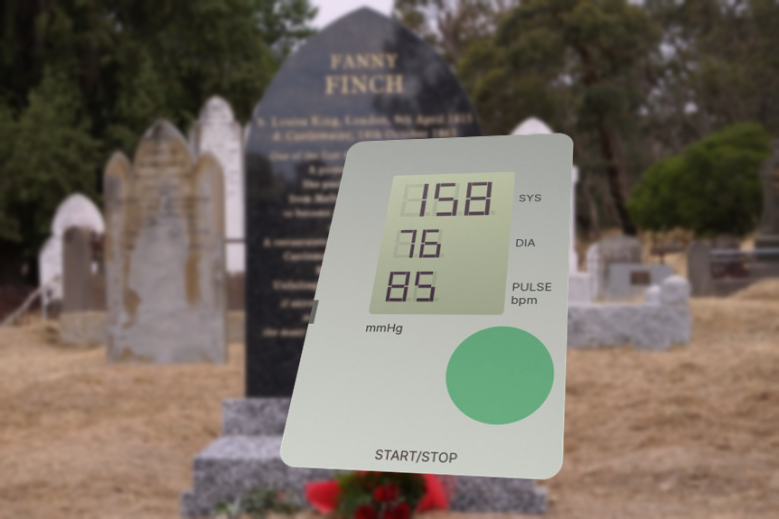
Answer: bpm 85
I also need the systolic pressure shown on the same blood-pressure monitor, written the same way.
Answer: mmHg 158
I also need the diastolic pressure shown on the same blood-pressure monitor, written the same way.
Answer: mmHg 76
